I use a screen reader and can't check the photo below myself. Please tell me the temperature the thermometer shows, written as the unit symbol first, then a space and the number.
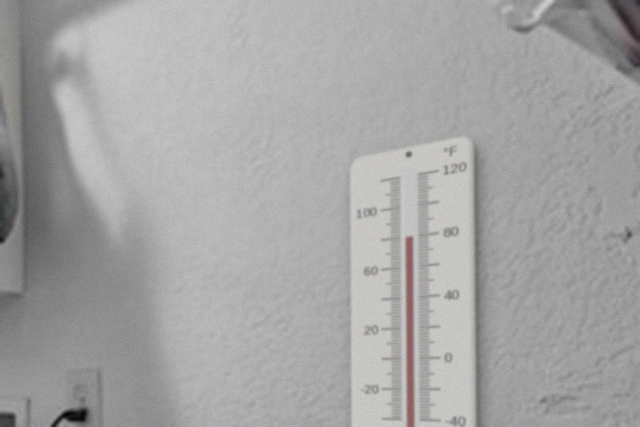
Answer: °F 80
